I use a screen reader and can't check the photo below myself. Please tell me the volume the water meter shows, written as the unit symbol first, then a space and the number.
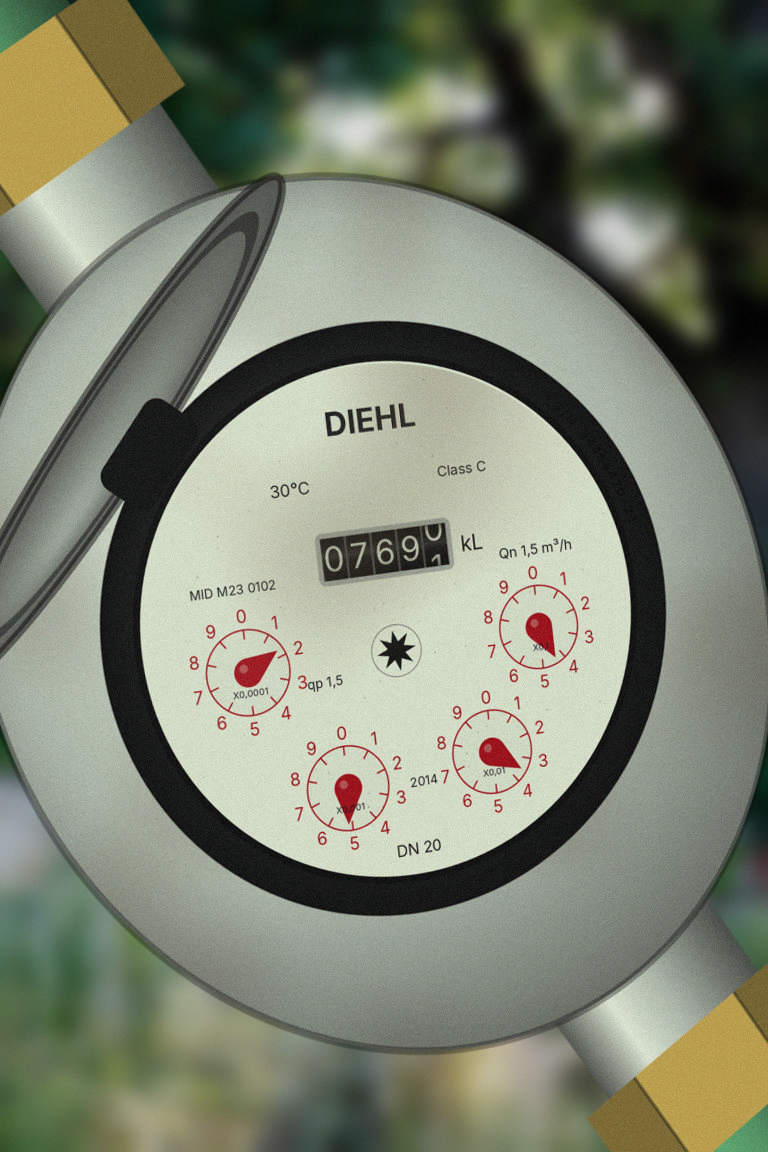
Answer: kL 7690.4351
